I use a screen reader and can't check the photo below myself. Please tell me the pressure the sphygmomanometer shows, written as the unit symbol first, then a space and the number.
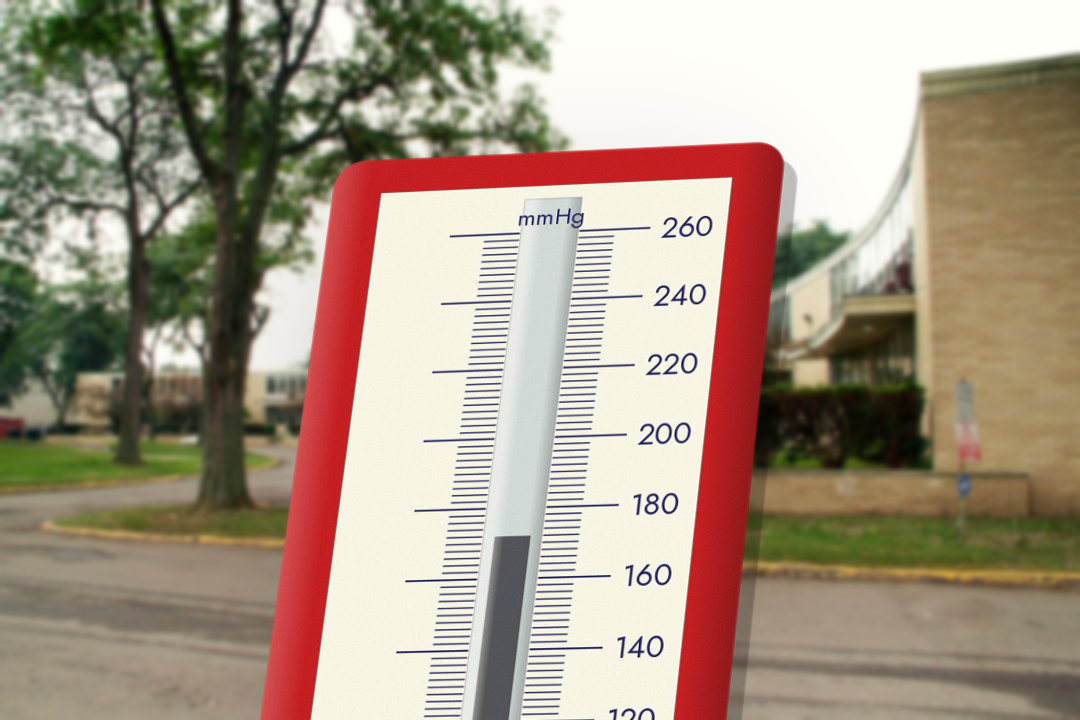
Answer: mmHg 172
